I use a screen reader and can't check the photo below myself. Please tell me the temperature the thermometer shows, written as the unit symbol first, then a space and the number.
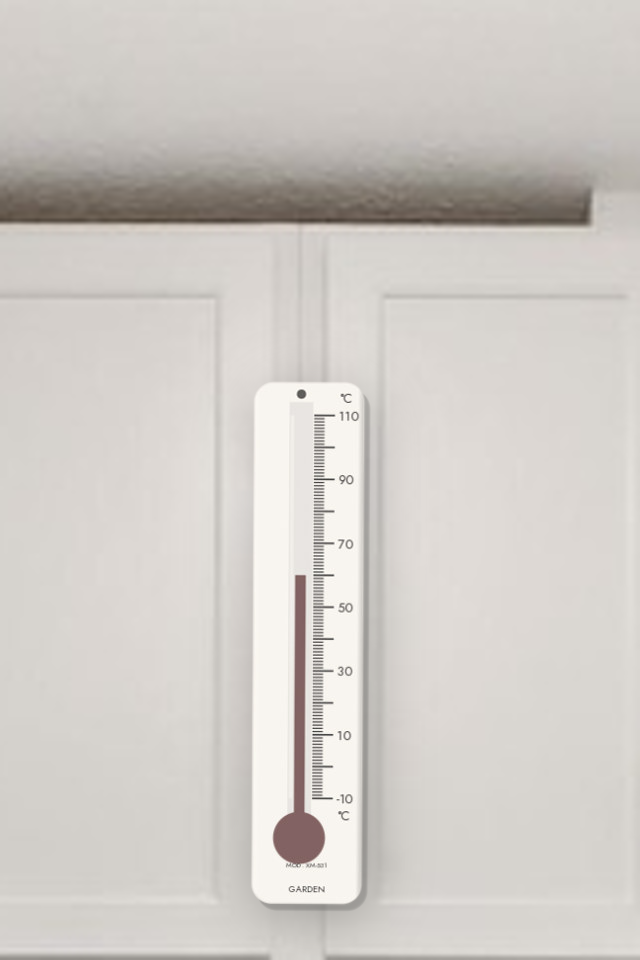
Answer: °C 60
